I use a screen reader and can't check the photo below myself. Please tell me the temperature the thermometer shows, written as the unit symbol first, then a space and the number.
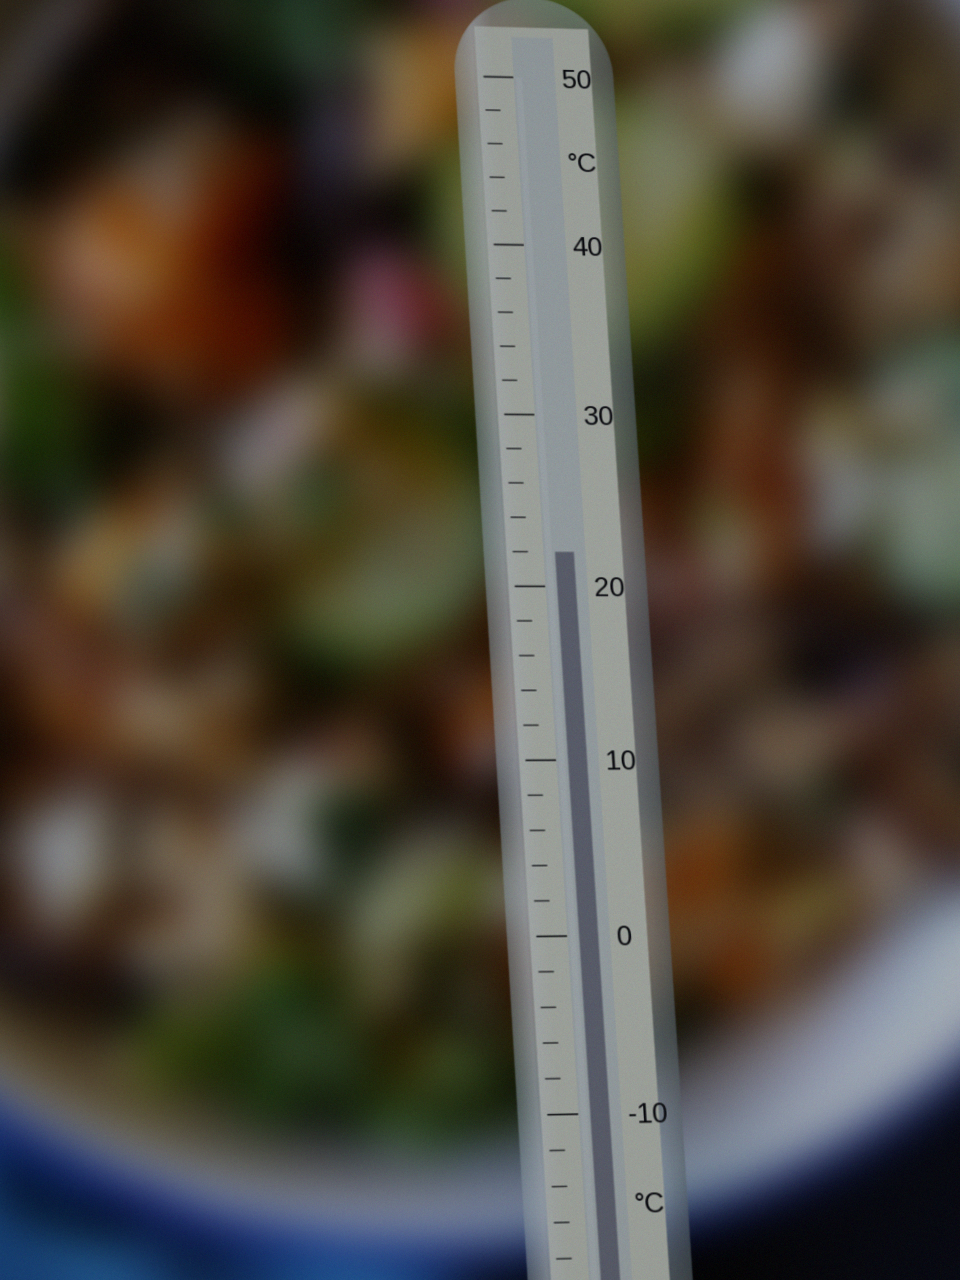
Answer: °C 22
